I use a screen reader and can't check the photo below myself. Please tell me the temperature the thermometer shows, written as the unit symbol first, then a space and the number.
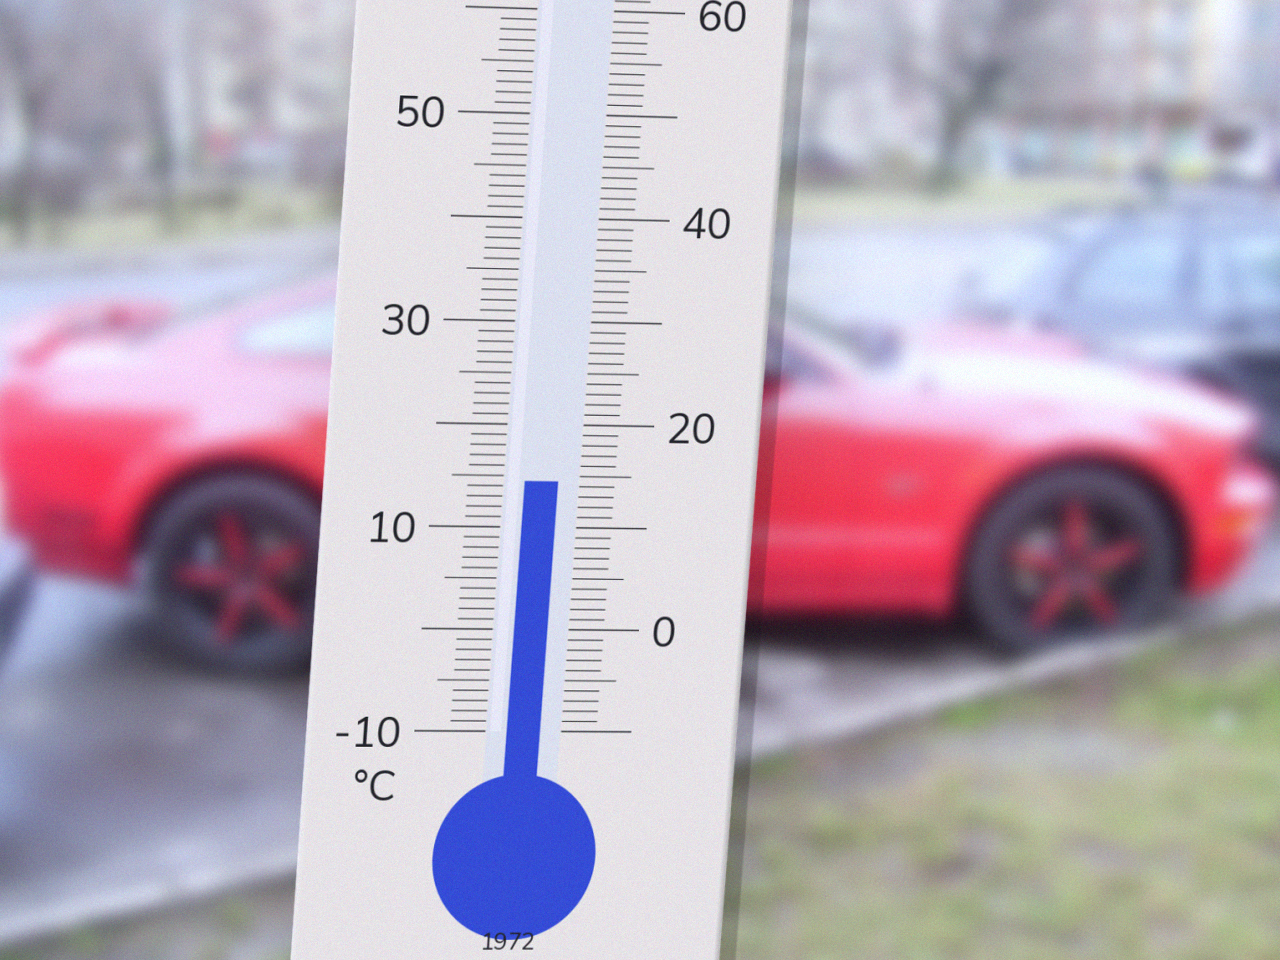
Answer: °C 14.5
